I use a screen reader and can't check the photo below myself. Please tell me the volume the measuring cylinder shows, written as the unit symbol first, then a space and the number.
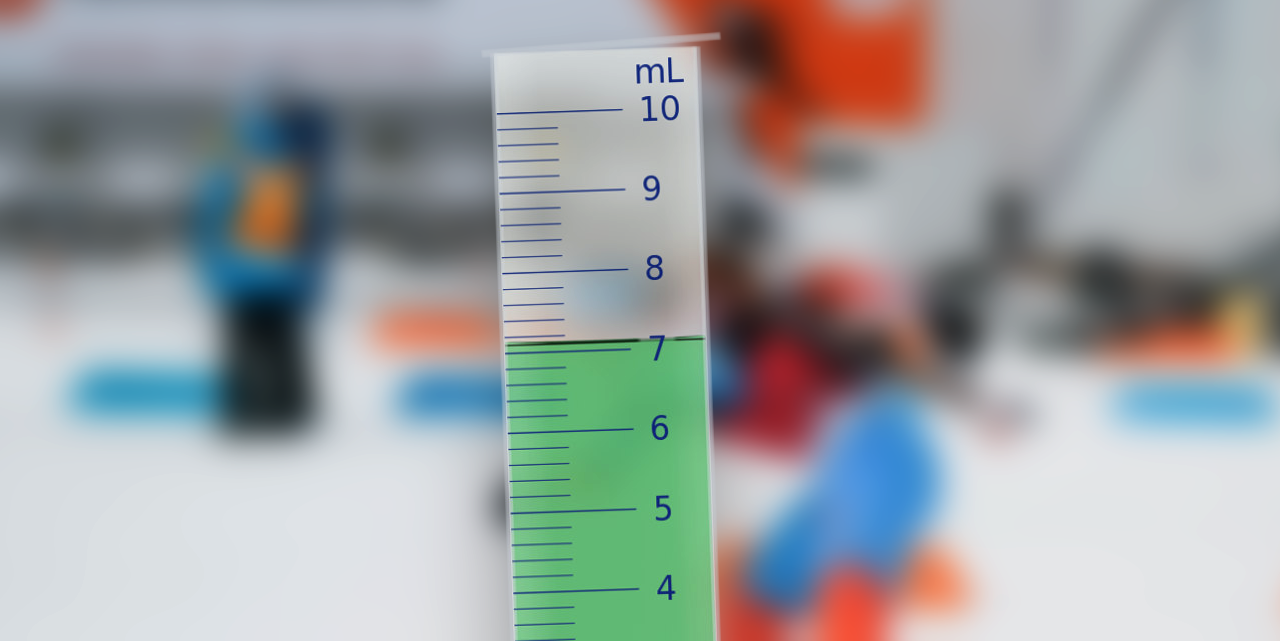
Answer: mL 7.1
